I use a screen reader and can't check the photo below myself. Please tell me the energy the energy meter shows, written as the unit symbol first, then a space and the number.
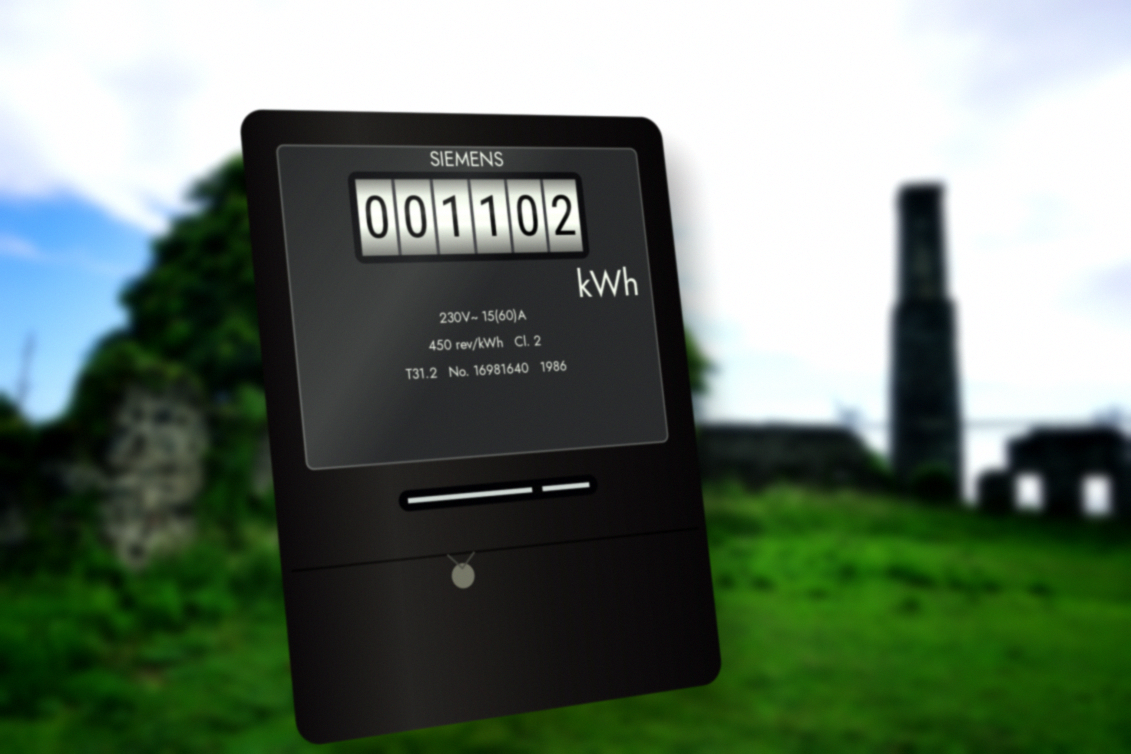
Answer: kWh 1102
